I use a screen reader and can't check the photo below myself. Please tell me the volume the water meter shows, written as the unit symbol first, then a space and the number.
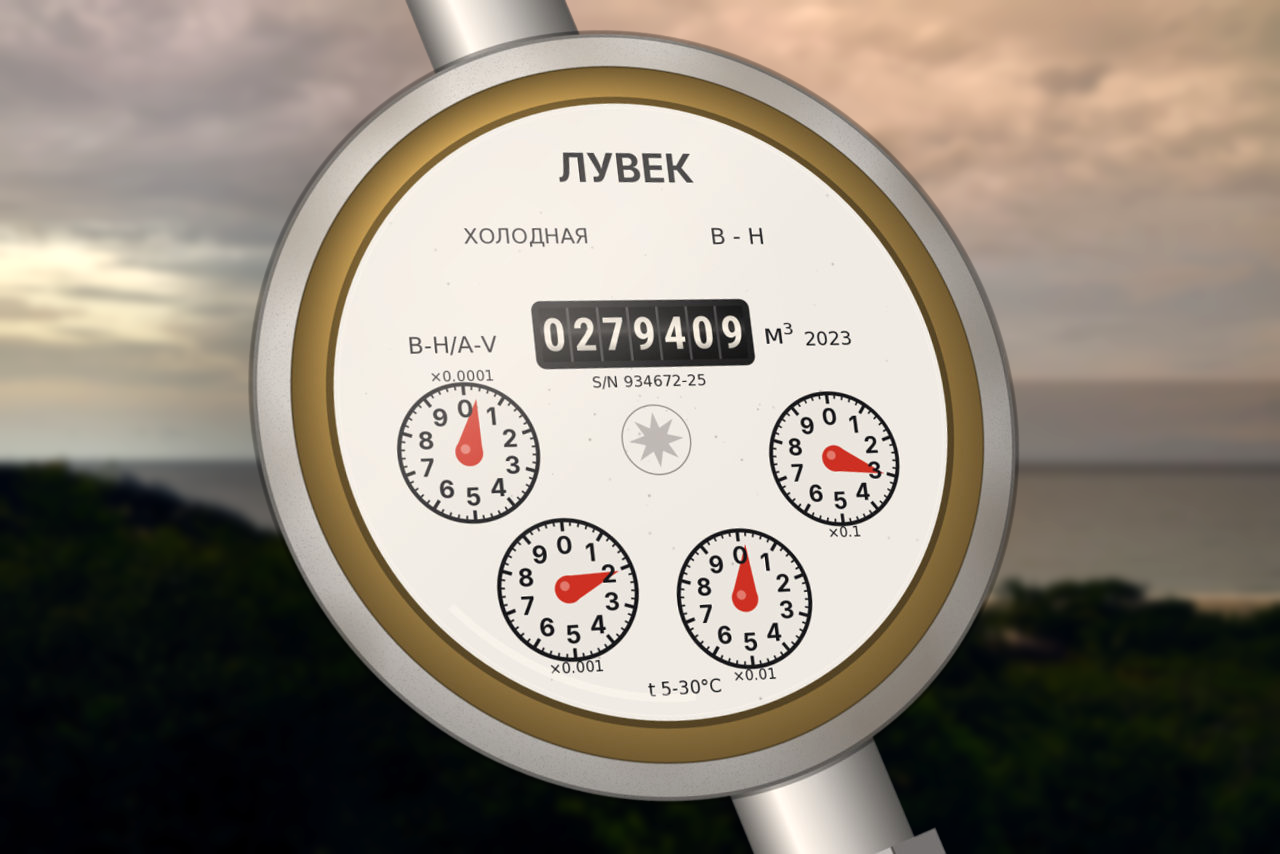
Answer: m³ 279409.3020
